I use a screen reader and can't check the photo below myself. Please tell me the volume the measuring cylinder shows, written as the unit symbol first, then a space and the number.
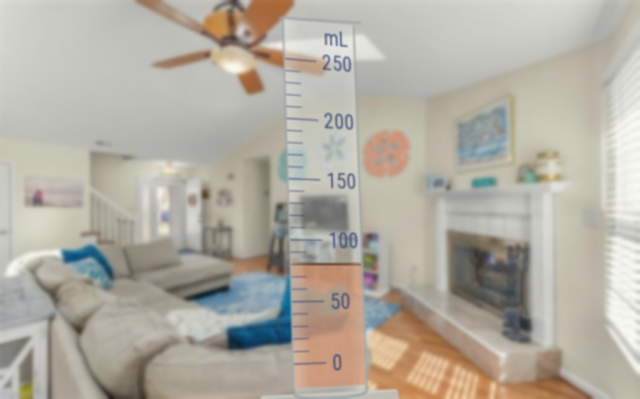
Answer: mL 80
